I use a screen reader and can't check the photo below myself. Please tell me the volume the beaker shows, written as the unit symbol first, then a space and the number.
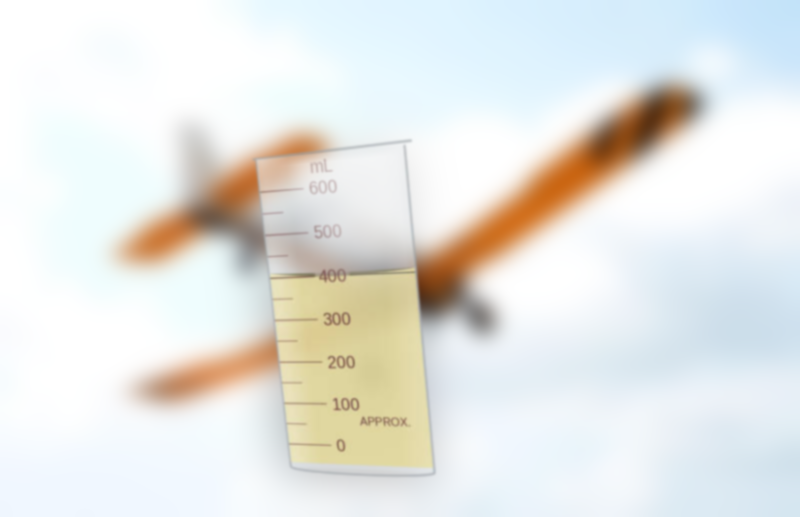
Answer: mL 400
